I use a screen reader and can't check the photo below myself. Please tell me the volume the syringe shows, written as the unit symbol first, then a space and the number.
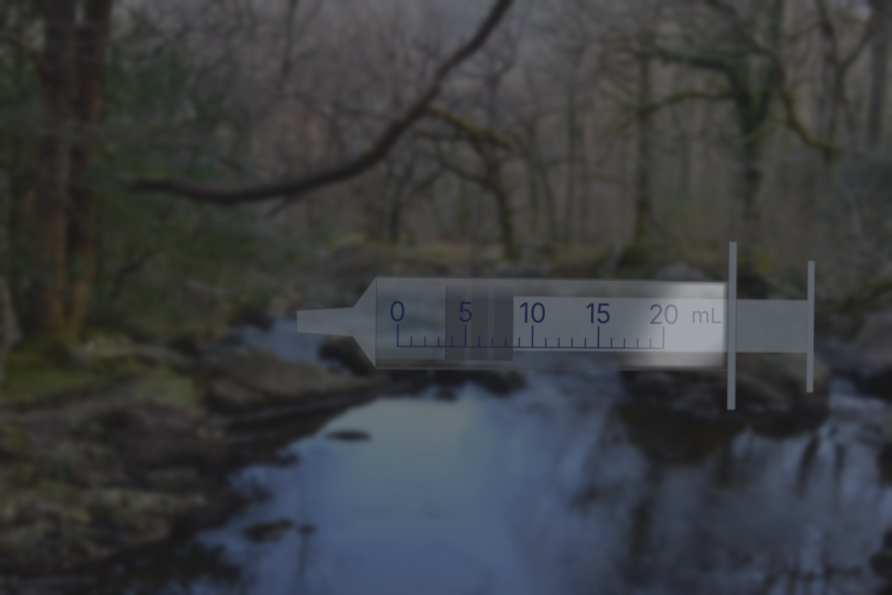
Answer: mL 3.5
